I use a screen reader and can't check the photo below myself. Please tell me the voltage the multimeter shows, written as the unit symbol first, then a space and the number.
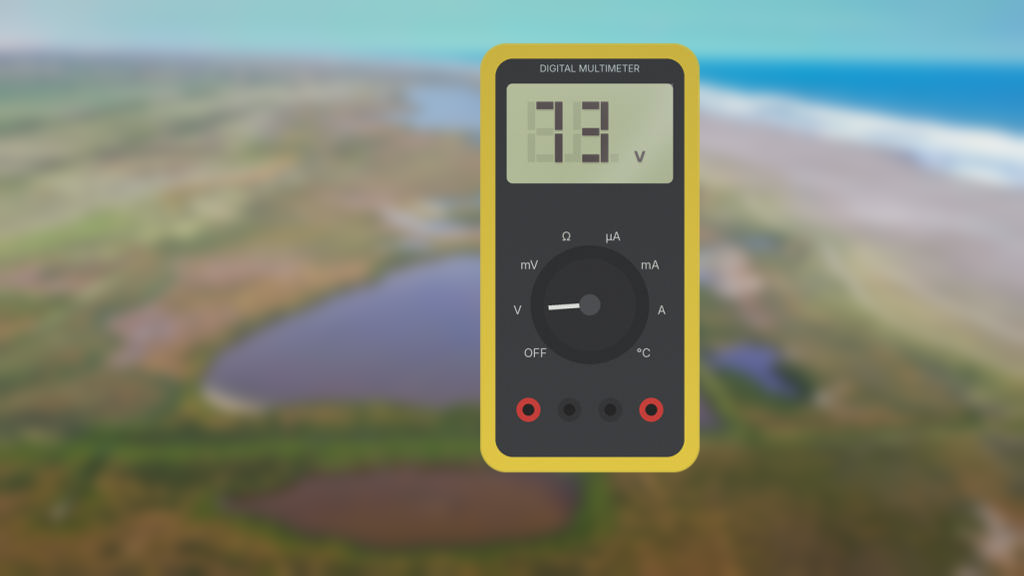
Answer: V 73
